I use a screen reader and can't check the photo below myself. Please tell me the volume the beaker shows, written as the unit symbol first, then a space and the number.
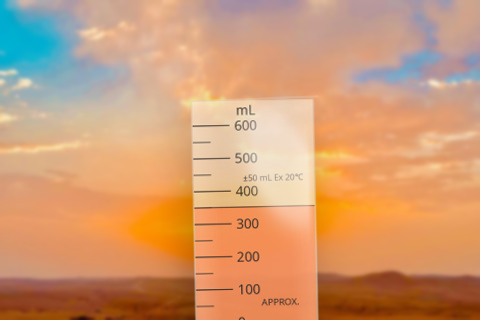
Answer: mL 350
